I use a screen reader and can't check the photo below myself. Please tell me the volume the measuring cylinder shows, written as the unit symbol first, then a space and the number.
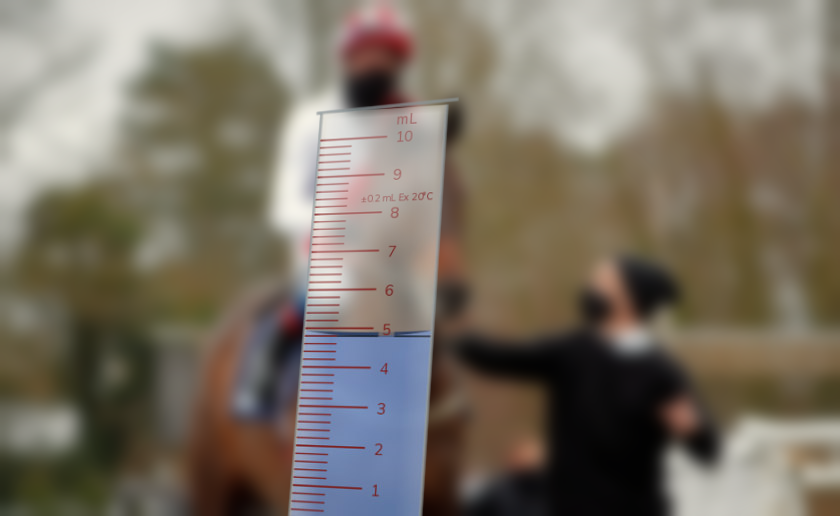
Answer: mL 4.8
